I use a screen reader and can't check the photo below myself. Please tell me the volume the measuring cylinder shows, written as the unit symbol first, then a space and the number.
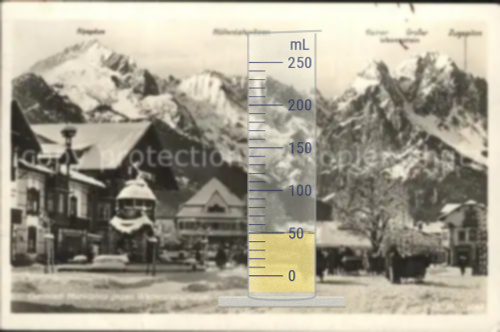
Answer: mL 50
